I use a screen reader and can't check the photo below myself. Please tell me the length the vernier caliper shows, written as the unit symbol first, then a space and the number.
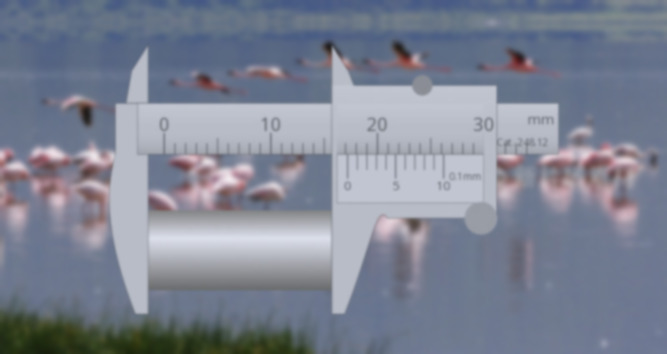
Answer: mm 17.2
